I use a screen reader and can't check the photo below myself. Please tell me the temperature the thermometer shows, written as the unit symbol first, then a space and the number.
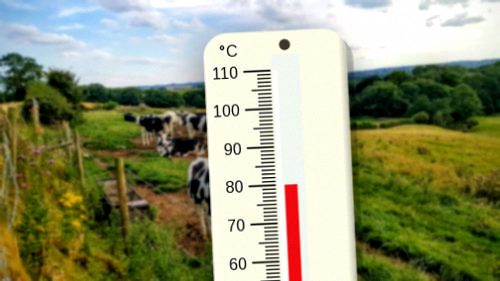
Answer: °C 80
